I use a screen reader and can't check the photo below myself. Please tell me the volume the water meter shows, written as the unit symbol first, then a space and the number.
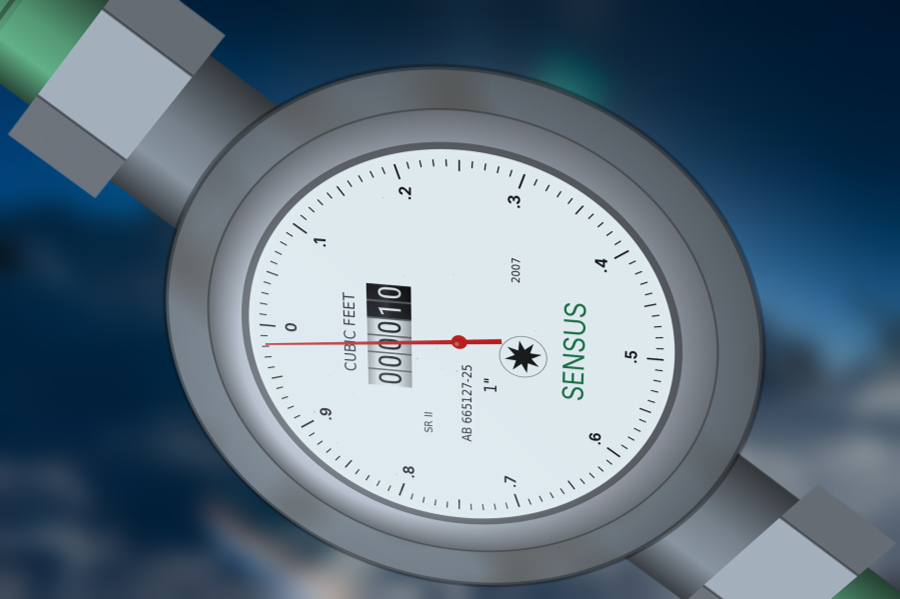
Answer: ft³ 9.98
